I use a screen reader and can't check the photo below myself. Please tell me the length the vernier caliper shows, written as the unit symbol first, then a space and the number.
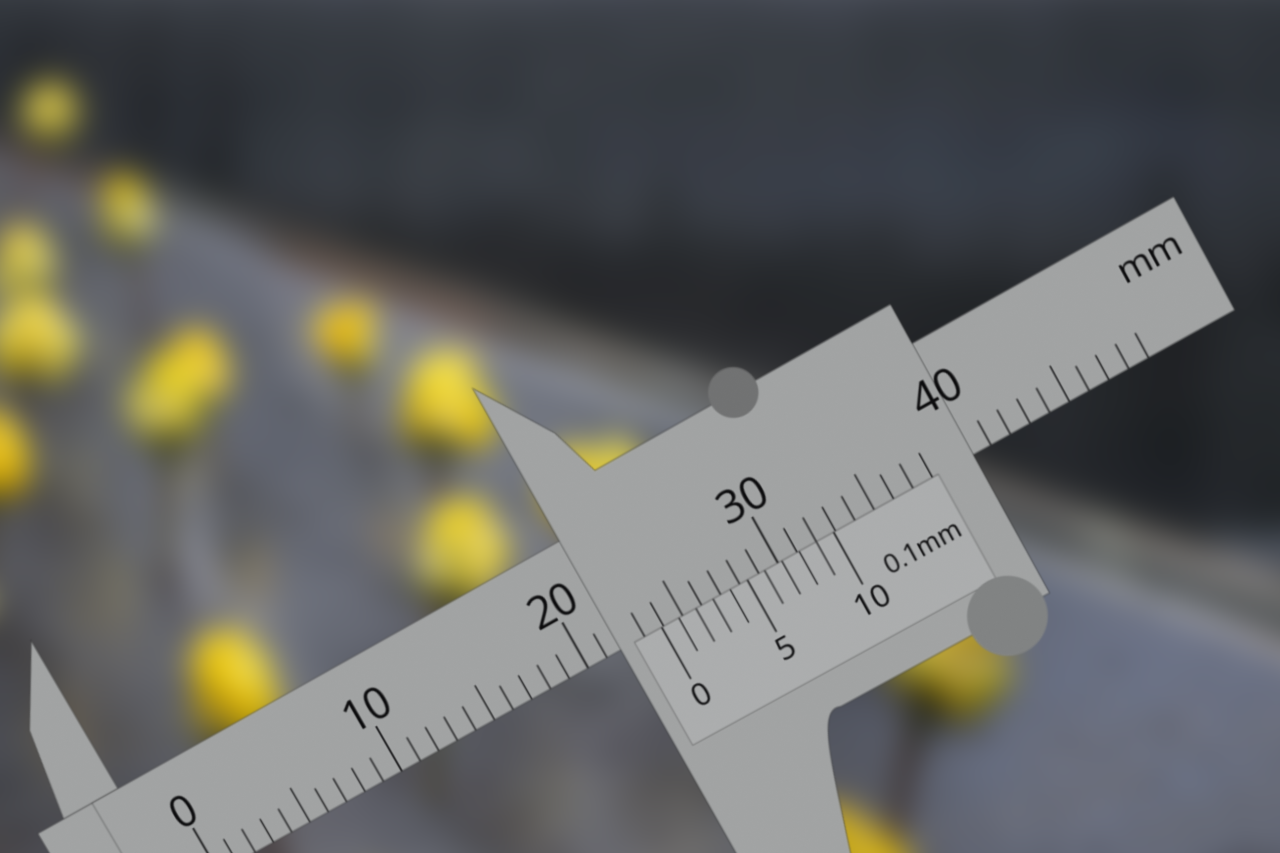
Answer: mm 23.9
